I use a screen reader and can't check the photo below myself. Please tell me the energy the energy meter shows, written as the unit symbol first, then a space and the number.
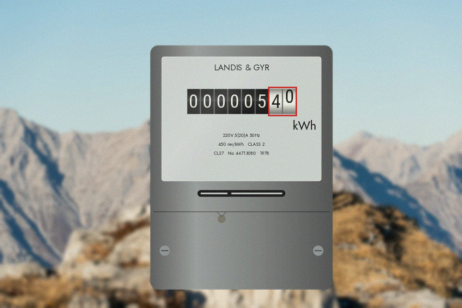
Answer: kWh 5.40
